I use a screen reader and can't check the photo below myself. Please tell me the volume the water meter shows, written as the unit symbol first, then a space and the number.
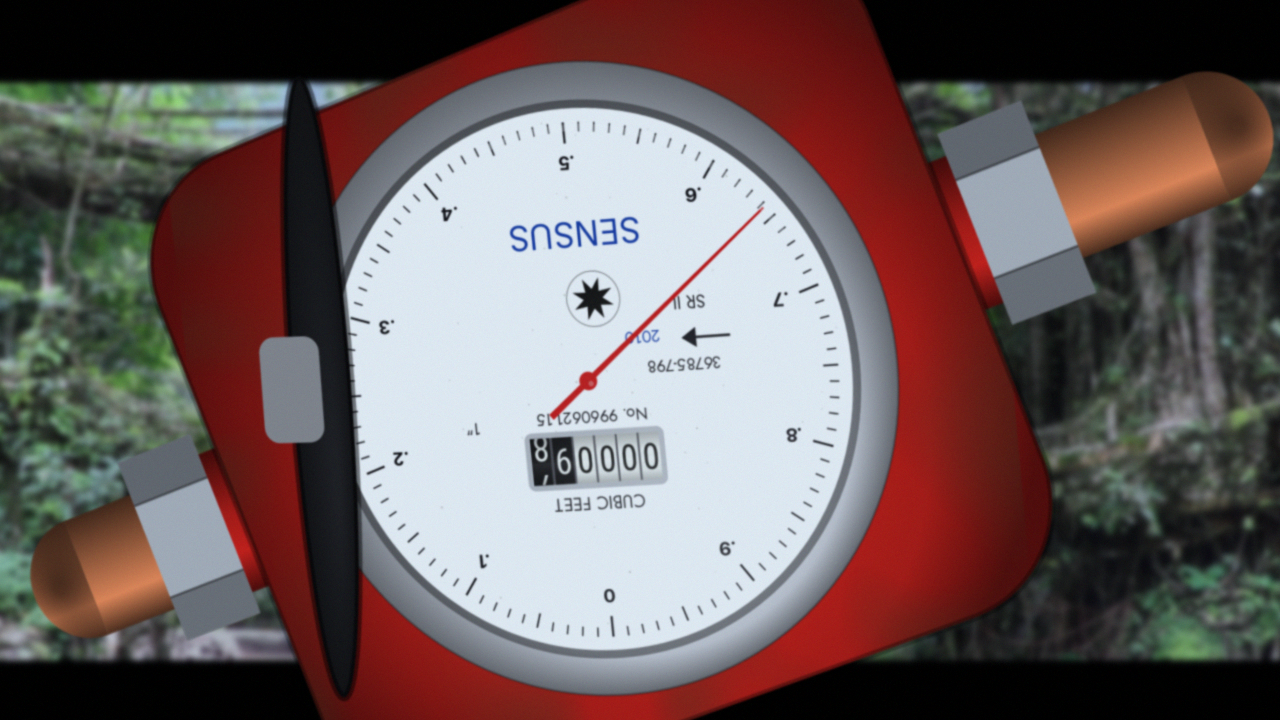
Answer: ft³ 97.64
